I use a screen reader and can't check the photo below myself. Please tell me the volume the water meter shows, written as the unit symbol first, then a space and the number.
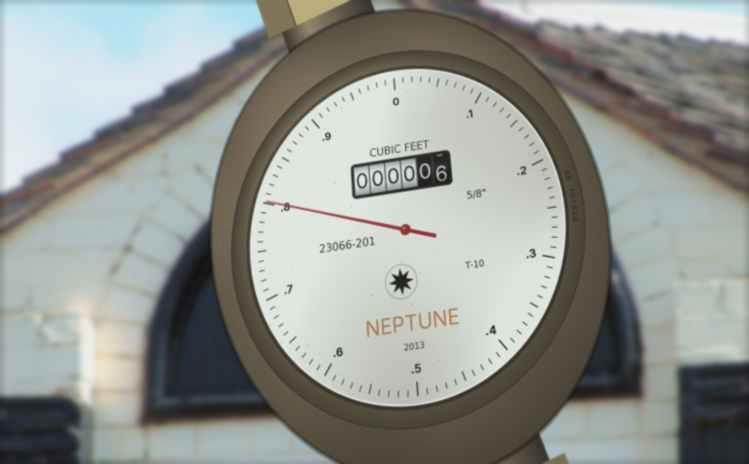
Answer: ft³ 5.80
